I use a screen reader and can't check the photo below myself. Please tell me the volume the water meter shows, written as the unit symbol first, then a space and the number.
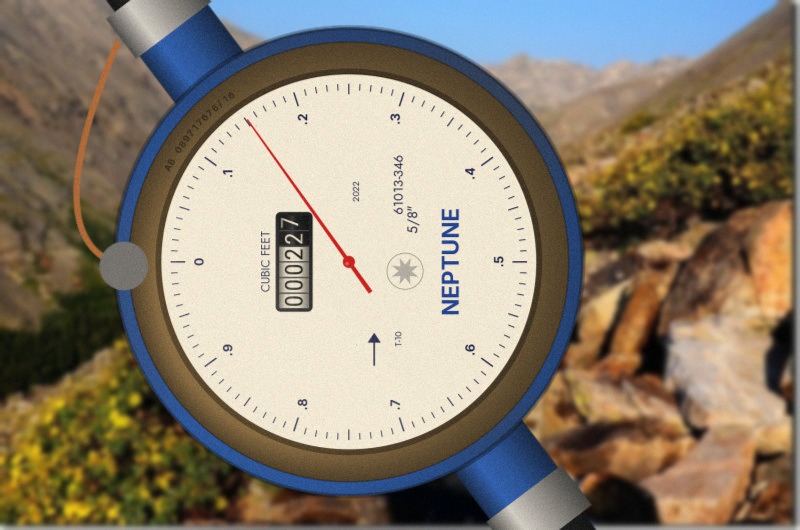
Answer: ft³ 227.15
